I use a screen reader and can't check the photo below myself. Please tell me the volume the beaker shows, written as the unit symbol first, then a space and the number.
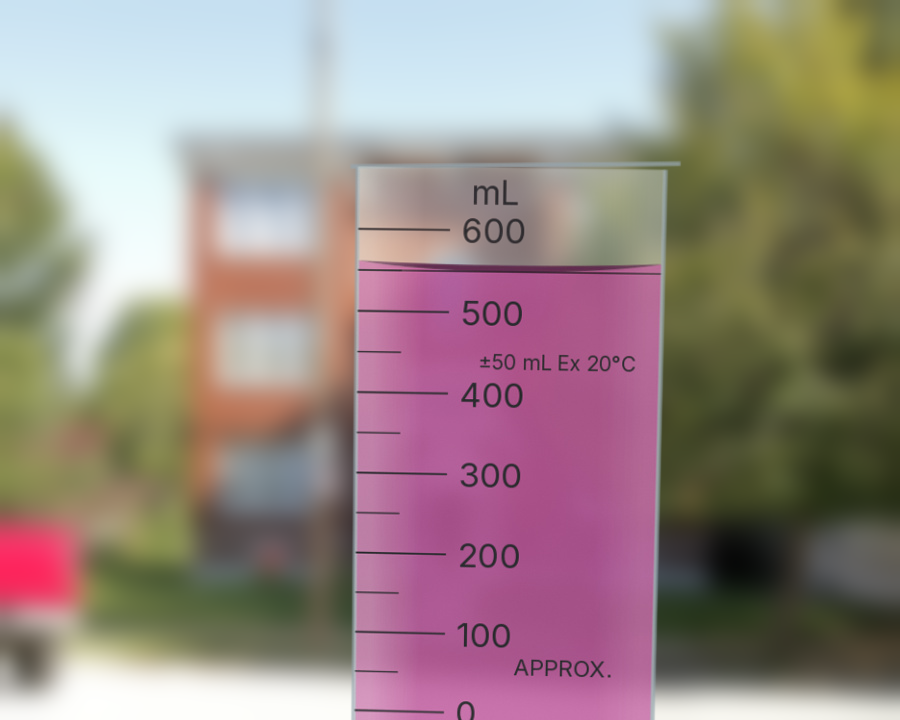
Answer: mL 550
